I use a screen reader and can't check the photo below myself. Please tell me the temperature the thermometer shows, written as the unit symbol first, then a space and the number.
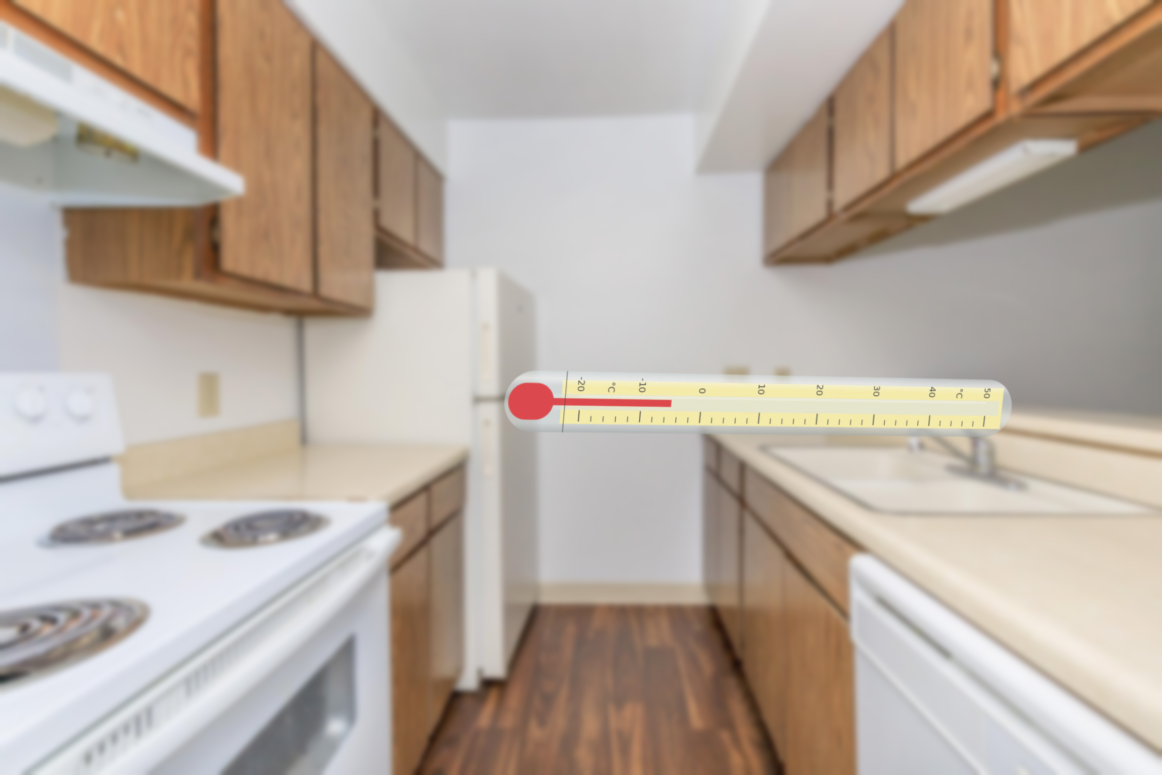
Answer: °C -5
